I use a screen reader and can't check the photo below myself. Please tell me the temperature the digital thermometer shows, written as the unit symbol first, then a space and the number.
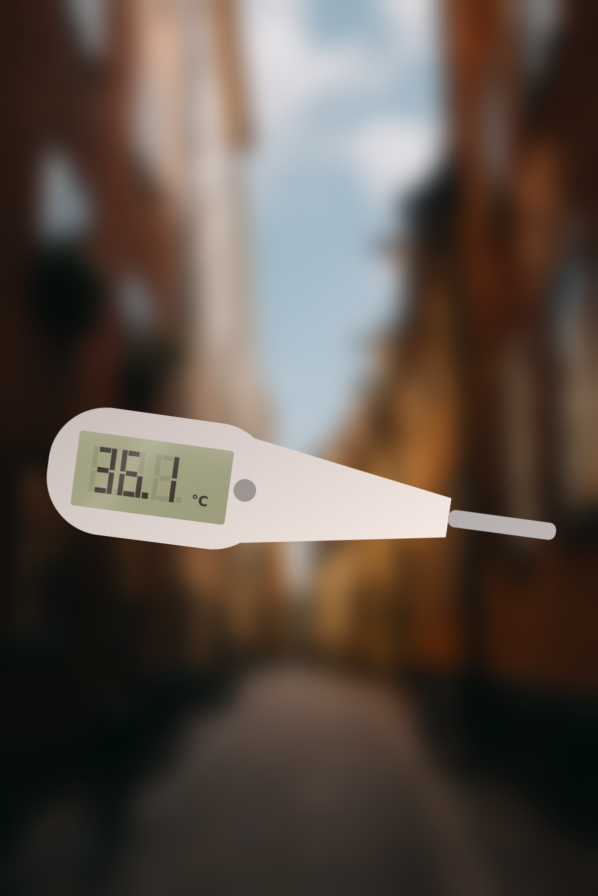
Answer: °C 36.1
